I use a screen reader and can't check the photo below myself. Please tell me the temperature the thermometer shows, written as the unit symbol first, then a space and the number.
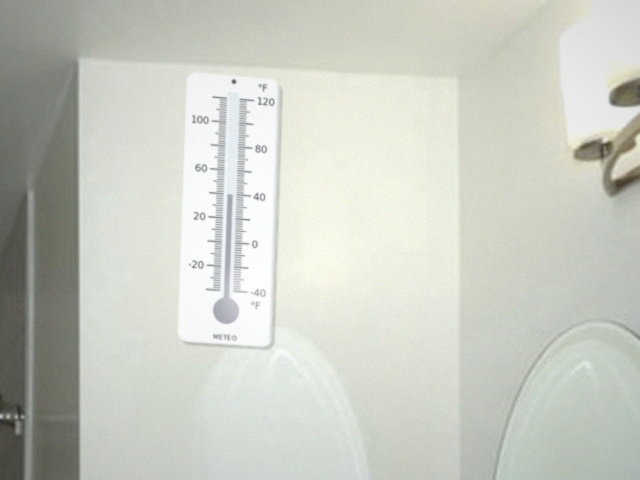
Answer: °F 40
